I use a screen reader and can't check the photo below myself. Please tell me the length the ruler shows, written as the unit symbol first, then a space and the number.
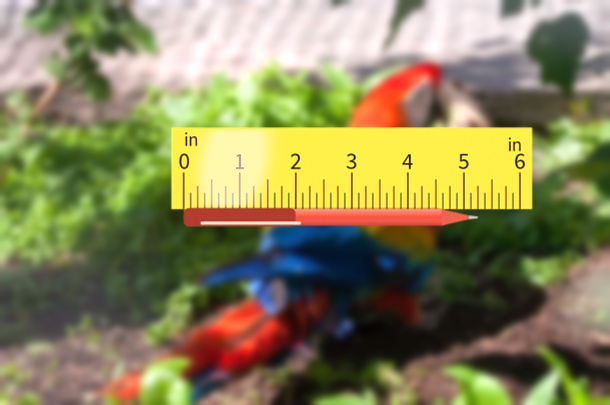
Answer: in 5.25
